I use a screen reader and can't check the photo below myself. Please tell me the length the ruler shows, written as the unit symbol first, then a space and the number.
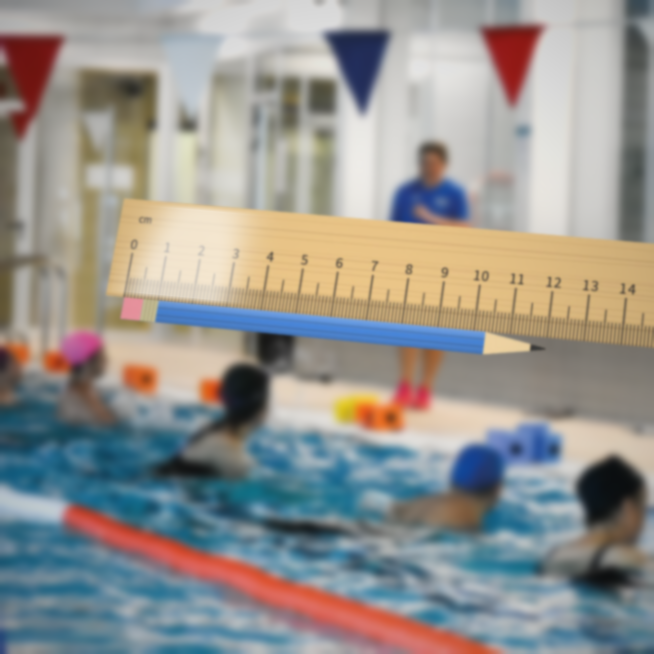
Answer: cm 12
